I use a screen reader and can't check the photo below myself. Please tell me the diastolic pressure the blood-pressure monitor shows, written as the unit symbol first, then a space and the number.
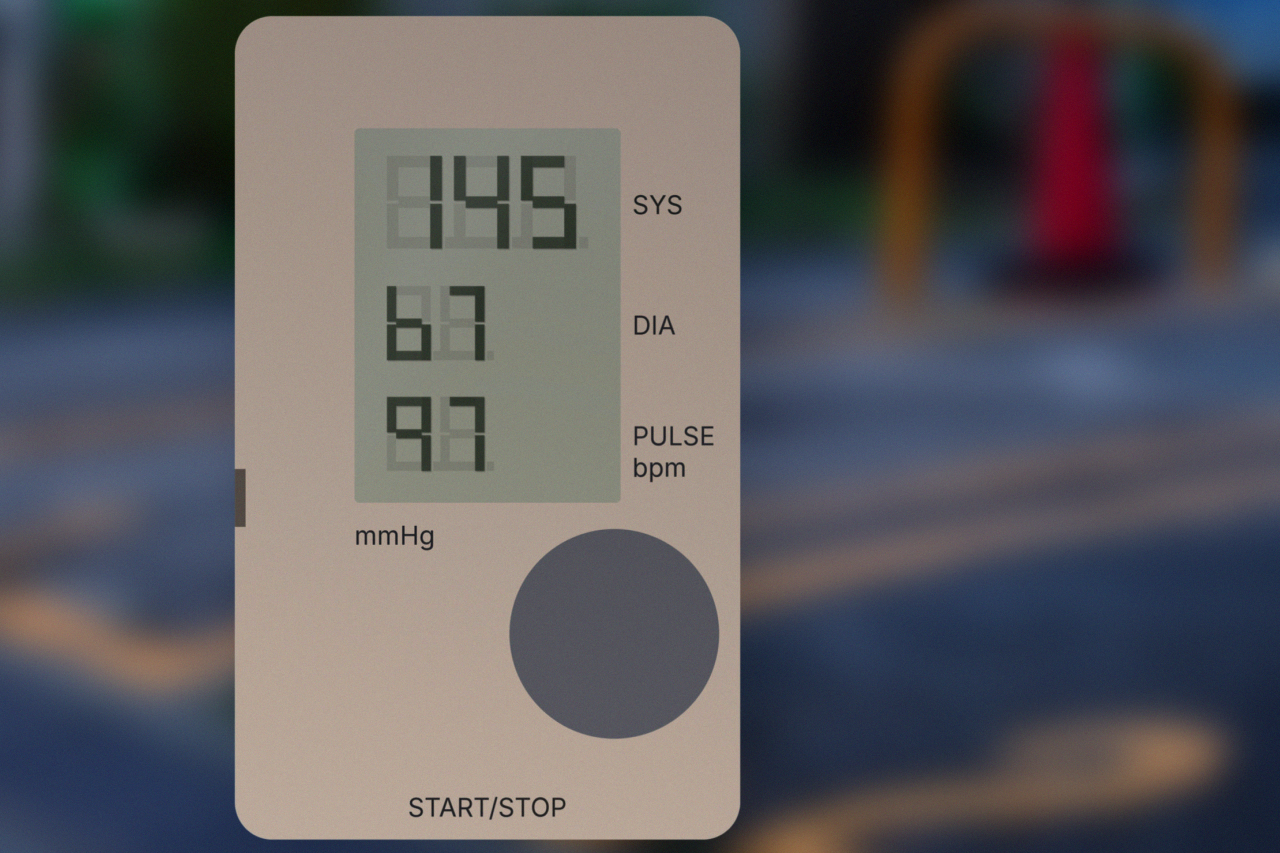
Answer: mmHg 67
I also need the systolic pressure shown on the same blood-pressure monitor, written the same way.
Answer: mmHg 145
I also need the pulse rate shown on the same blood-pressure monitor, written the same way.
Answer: bpm 97
